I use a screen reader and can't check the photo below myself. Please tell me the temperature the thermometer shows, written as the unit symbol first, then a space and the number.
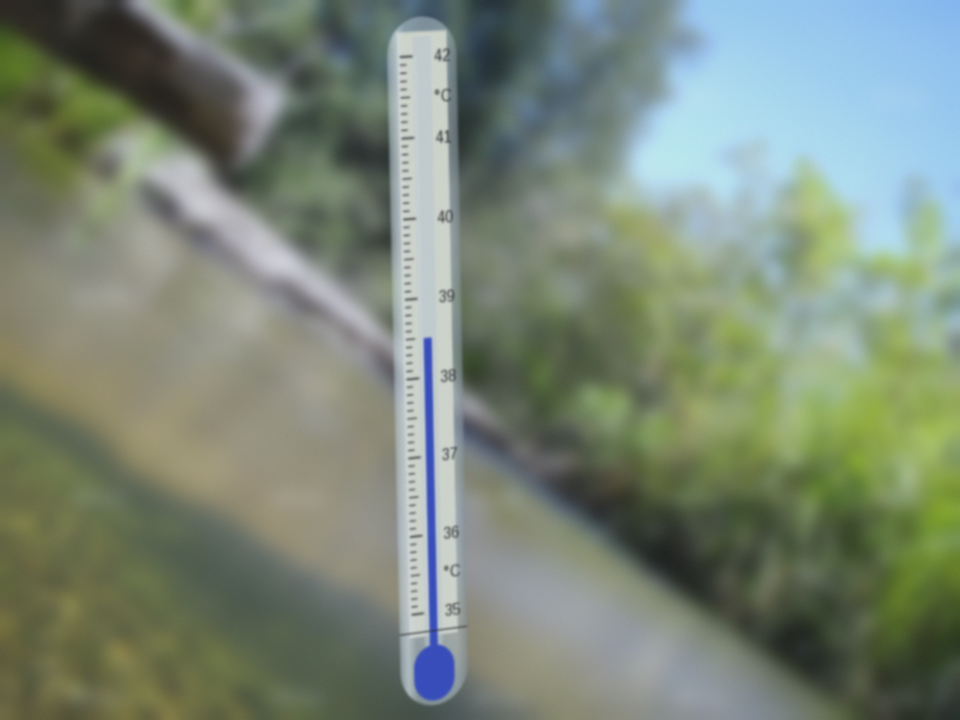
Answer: °C 38.5
